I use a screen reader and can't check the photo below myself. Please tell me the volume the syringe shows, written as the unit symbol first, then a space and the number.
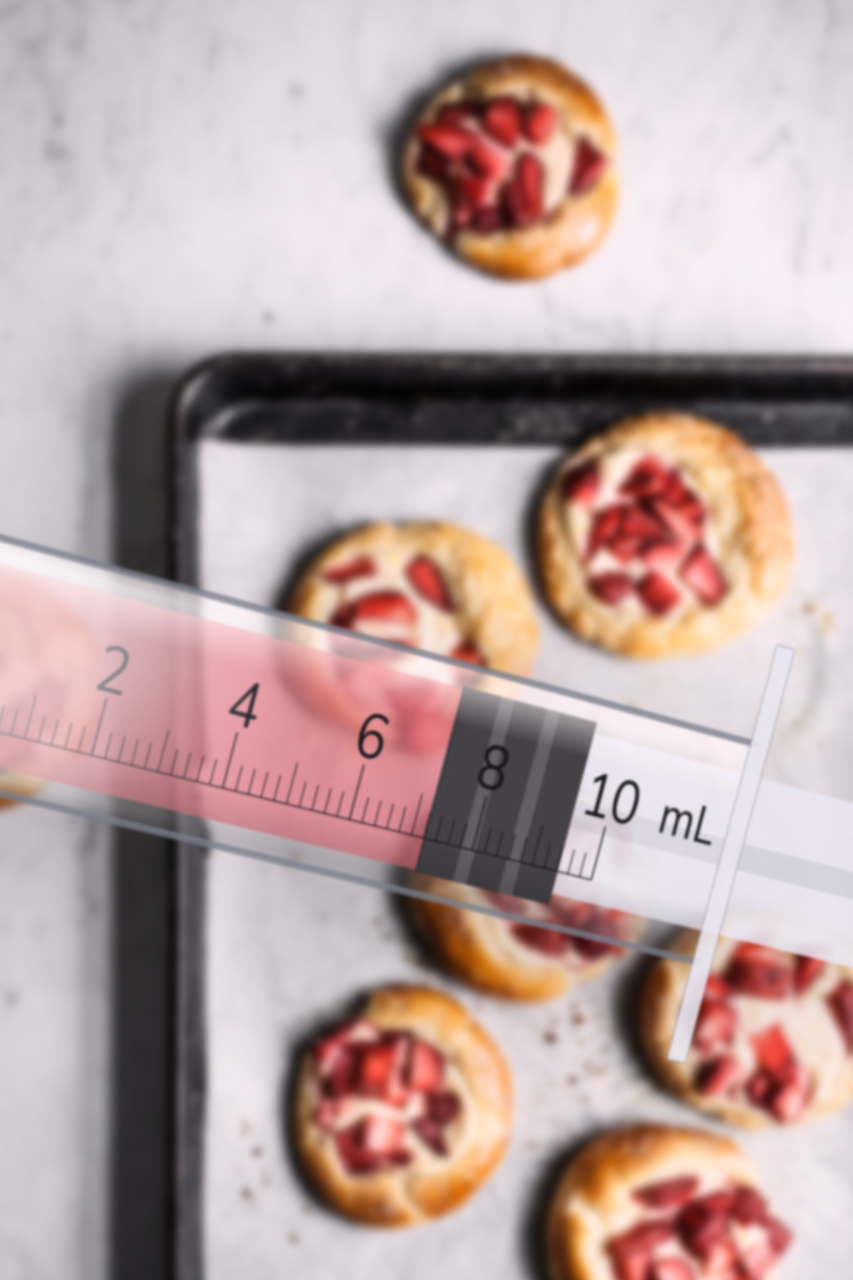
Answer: mL 7.2
